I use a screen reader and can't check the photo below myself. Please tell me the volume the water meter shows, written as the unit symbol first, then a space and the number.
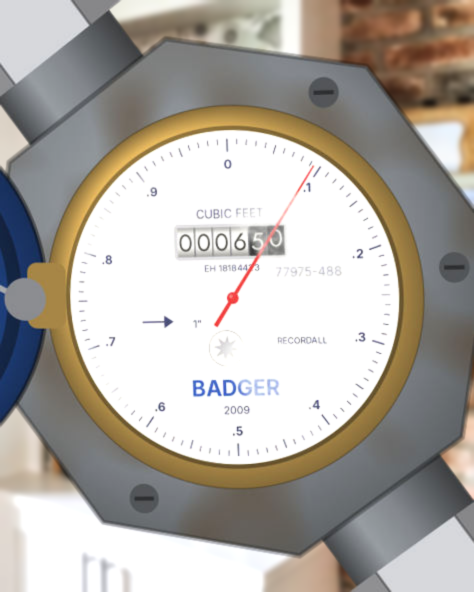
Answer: ft³ 650.09
